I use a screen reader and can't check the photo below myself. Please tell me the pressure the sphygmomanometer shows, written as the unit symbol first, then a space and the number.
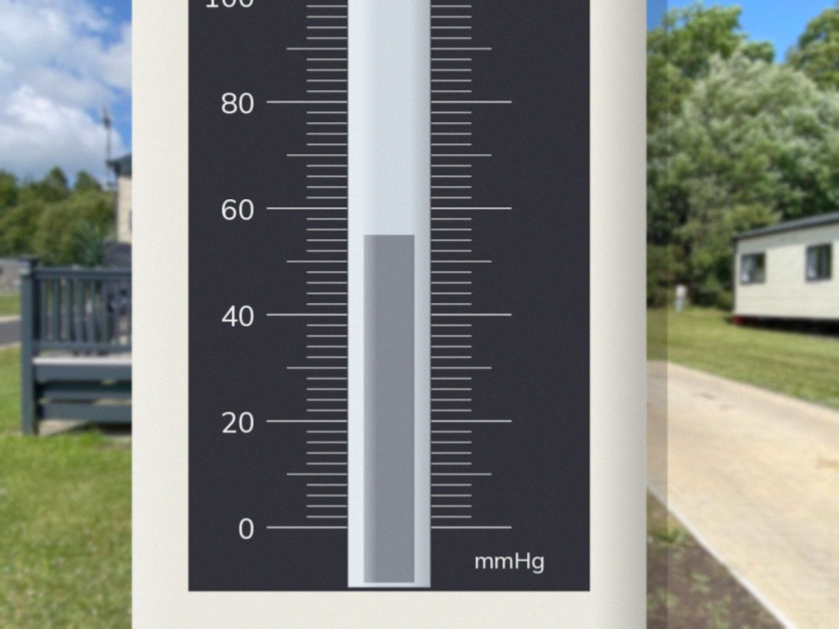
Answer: mmHg 55
